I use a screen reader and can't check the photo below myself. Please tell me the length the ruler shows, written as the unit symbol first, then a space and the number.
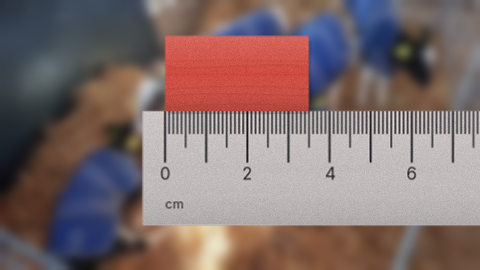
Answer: cm 3.5
